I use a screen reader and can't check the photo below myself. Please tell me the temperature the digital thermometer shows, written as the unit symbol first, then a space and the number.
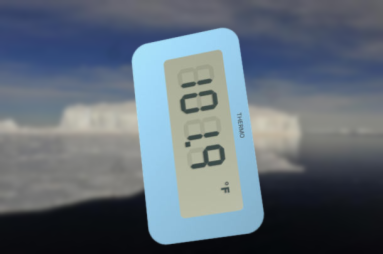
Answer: °F 101.9
